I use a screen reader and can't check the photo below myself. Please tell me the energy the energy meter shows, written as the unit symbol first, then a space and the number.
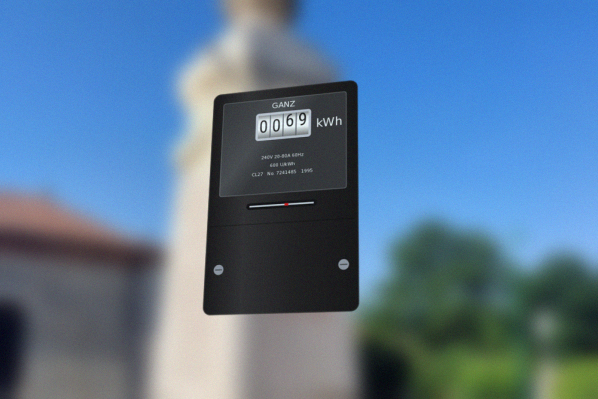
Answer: kWh 69
